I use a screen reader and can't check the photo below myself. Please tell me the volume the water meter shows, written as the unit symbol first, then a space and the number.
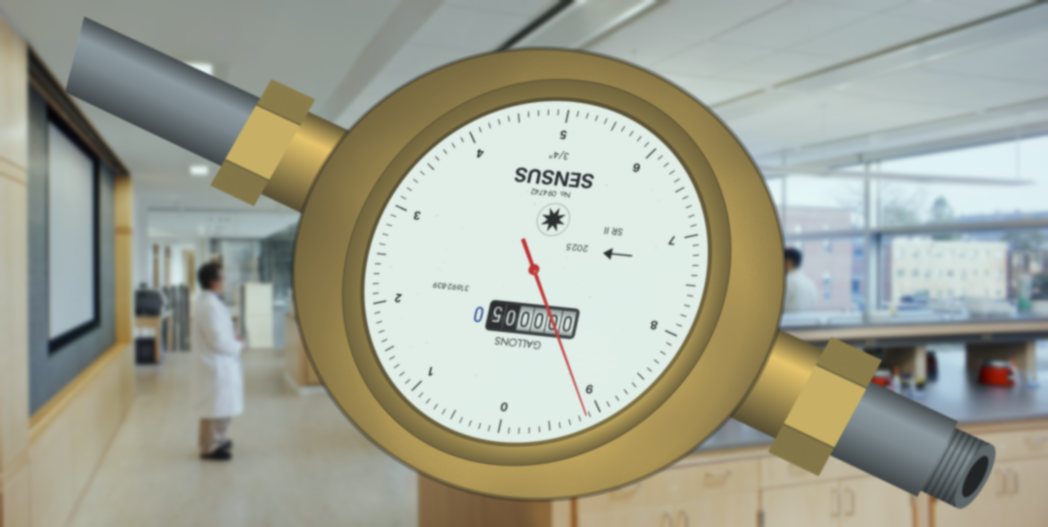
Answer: gal 49.1
